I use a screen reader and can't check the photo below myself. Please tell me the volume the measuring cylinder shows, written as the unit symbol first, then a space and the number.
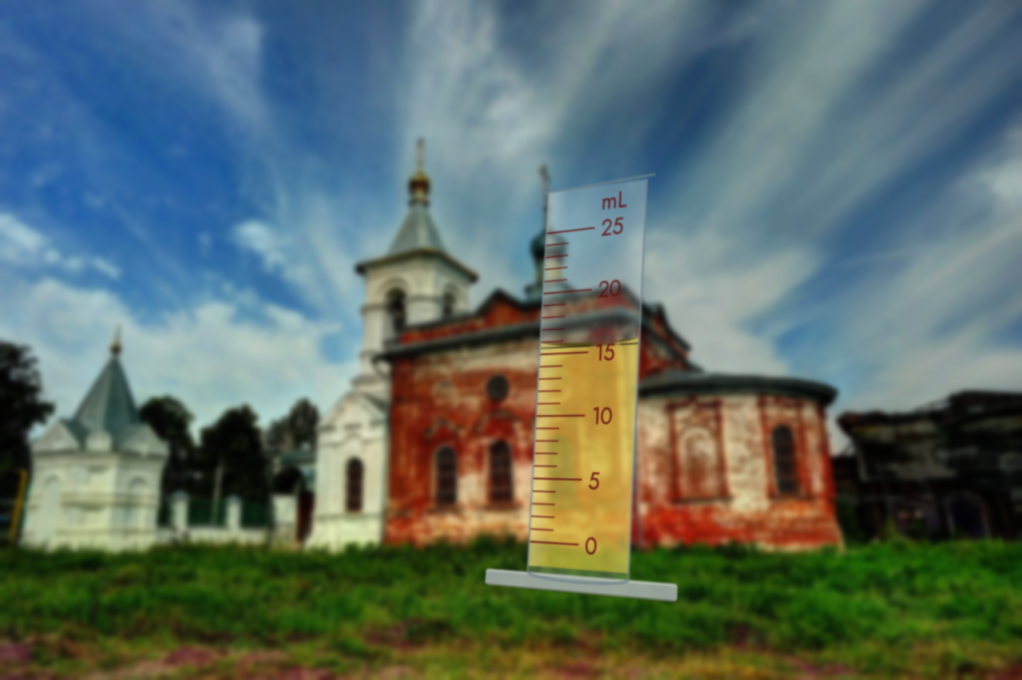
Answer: mL 15.5
